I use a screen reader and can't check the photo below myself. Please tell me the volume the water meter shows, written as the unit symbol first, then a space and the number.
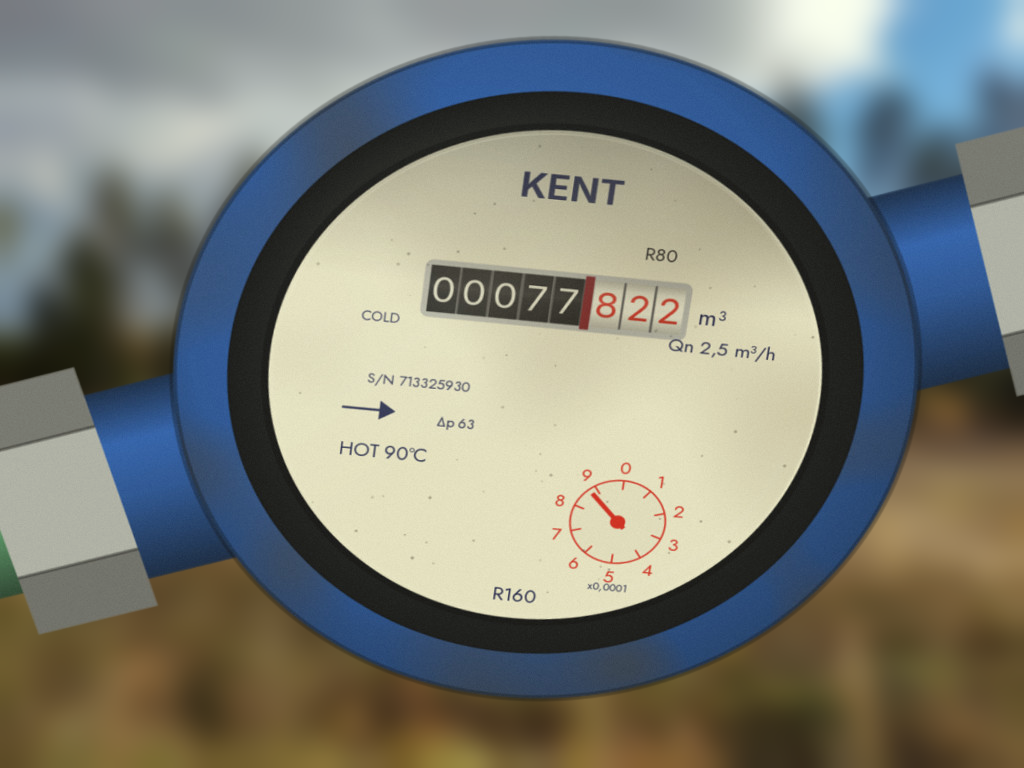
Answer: m³ 77.8228
